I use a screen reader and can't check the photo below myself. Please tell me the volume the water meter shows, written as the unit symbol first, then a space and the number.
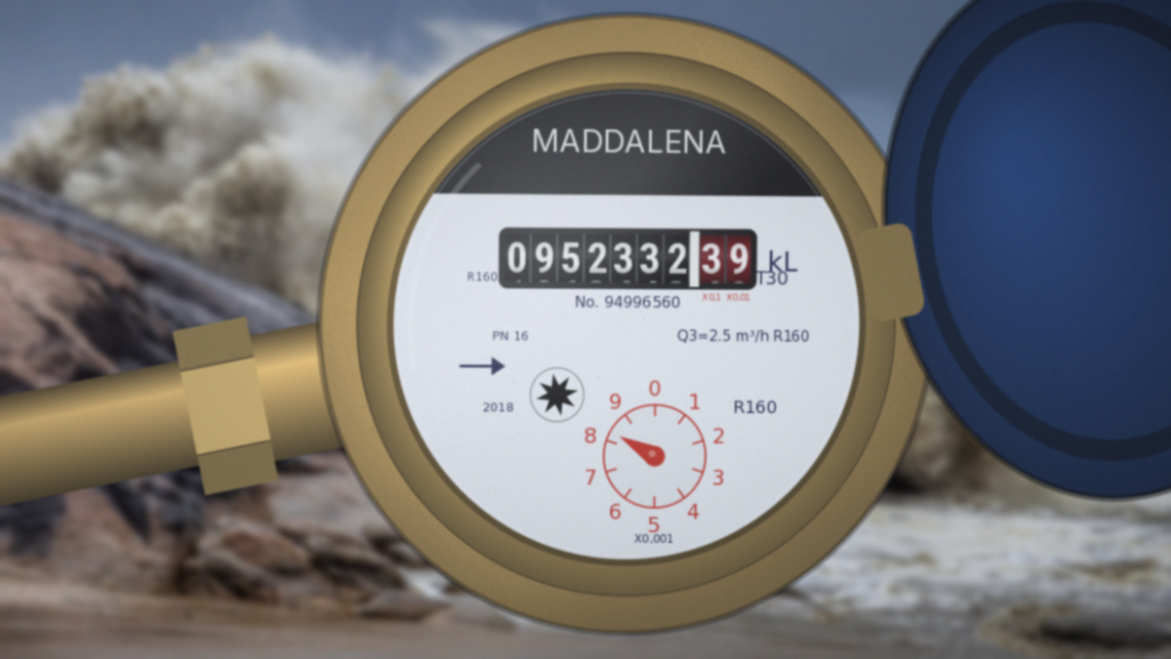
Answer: kL 952332.398
